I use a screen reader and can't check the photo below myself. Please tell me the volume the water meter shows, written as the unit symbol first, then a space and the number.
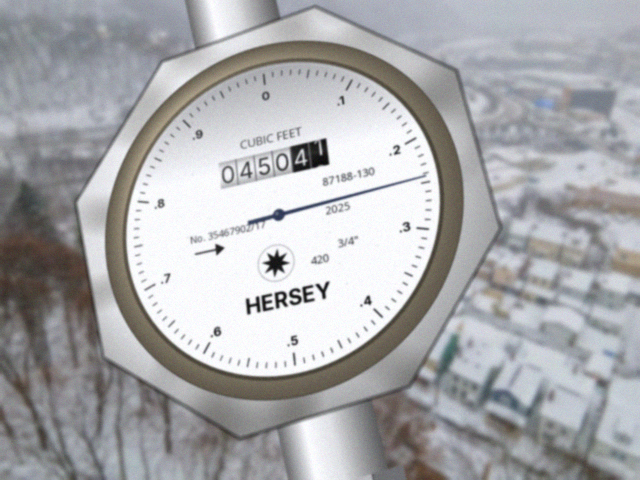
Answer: ft³ 45041.24
